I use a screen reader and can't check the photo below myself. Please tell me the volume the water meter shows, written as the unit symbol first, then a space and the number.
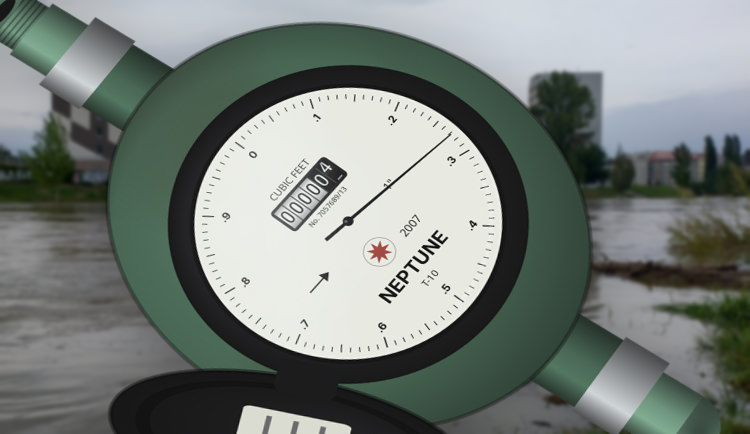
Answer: ft³ 4.27
